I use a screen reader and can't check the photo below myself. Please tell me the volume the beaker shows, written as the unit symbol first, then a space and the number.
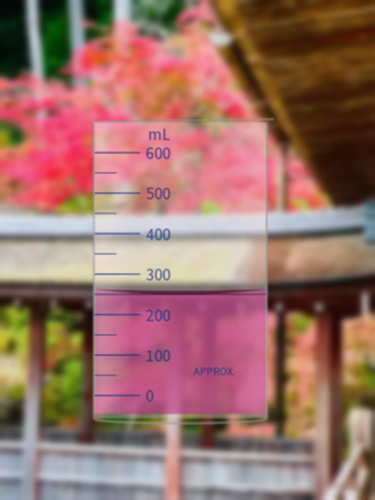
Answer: mL 250
